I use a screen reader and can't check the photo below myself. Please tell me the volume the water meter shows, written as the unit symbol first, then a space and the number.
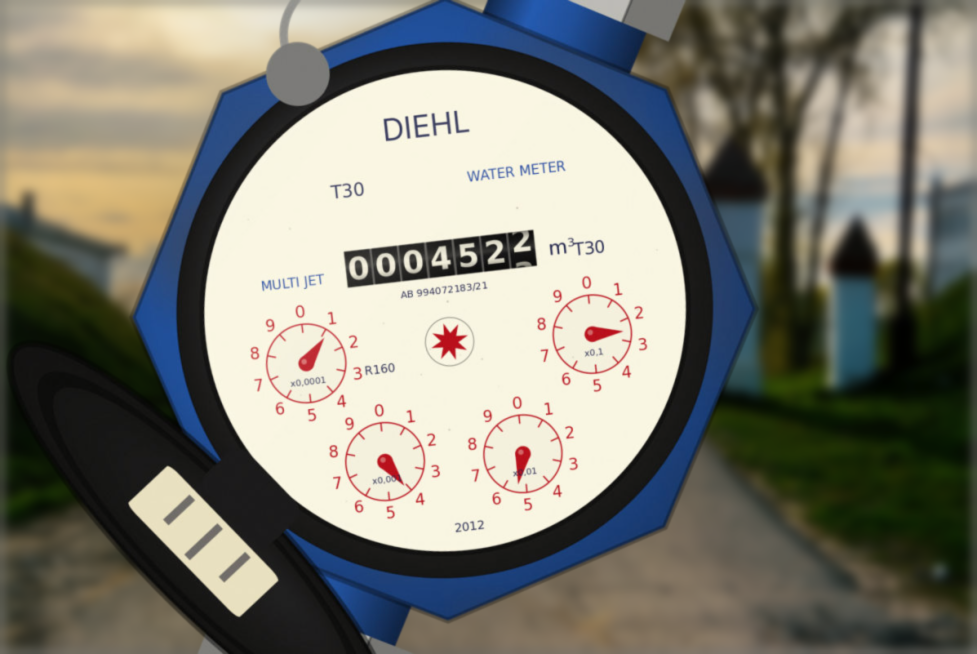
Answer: m³ 4522.2541
